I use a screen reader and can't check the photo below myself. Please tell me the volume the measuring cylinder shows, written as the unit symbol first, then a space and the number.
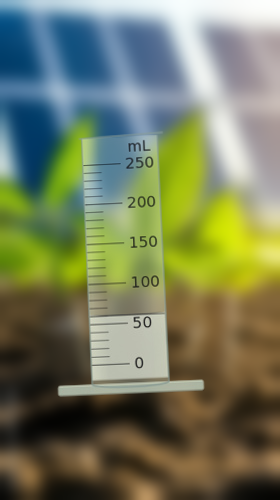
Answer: mL 60
